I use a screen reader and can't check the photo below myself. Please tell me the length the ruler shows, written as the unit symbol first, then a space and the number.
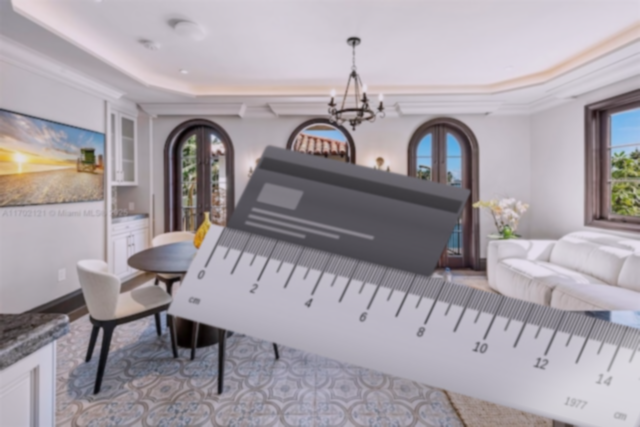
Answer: cm 7.5
